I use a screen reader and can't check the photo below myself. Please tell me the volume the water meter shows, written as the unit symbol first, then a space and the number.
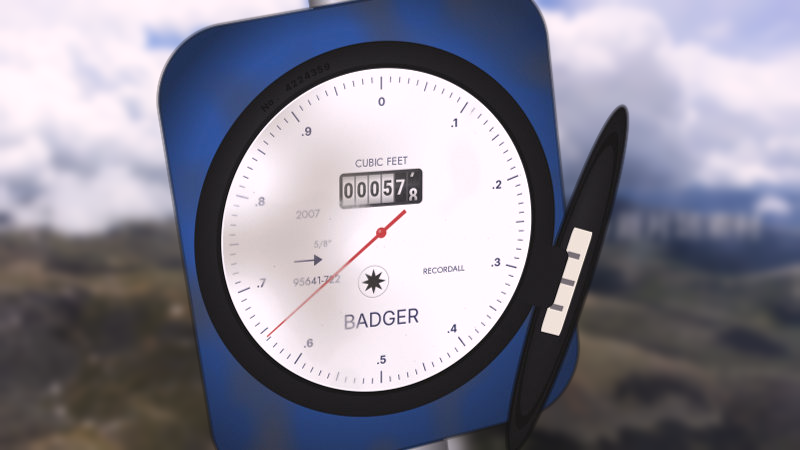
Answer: ft³ 577.64
